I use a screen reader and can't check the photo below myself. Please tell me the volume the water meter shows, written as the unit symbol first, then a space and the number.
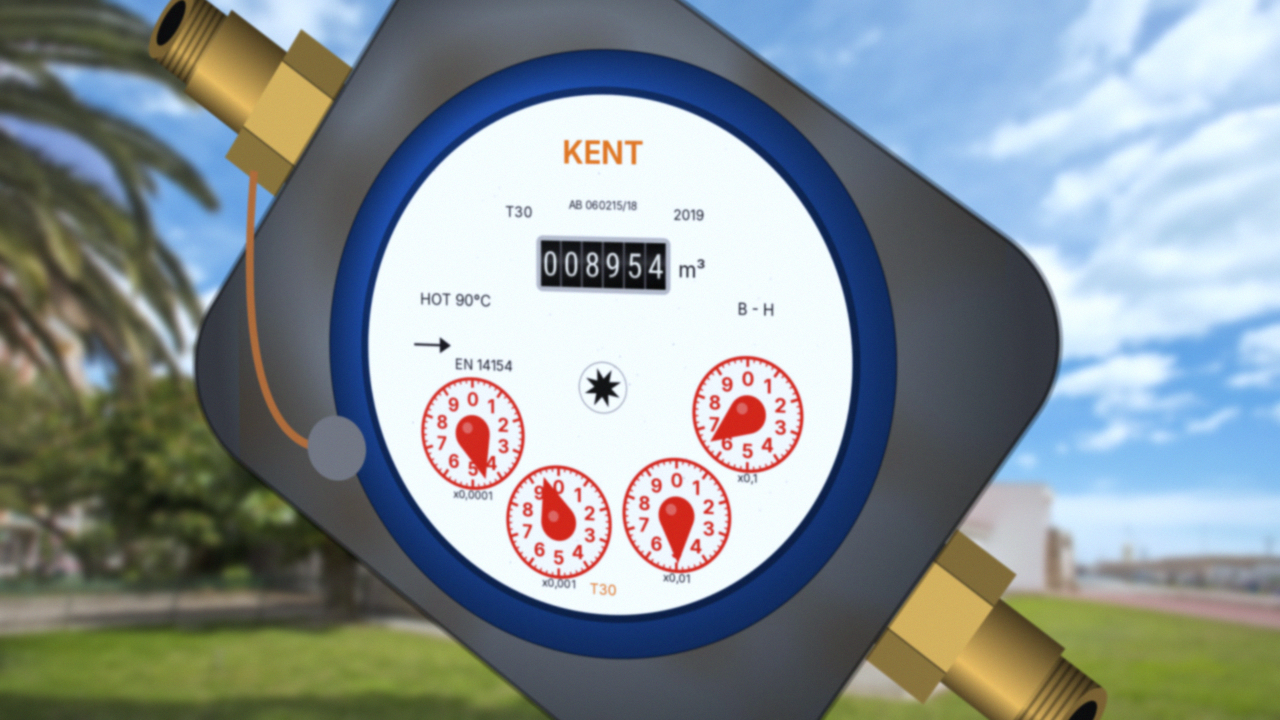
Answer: m³ 8954.6494
